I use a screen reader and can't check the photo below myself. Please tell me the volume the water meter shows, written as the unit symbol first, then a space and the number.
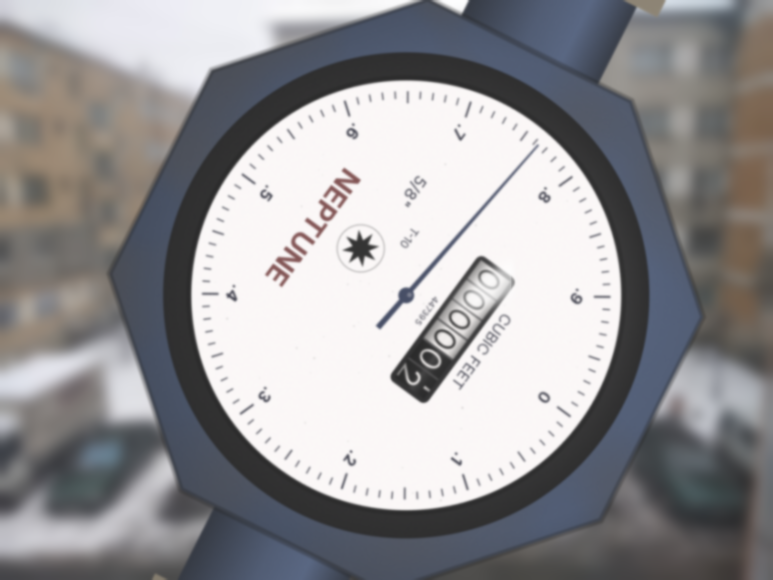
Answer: ft³ 1.76
